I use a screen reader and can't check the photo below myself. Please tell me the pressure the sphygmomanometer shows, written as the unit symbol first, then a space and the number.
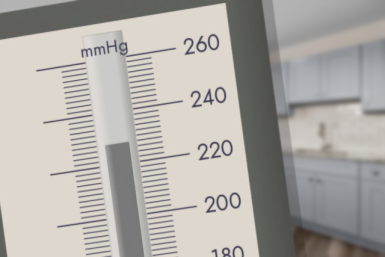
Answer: mmHg 228
